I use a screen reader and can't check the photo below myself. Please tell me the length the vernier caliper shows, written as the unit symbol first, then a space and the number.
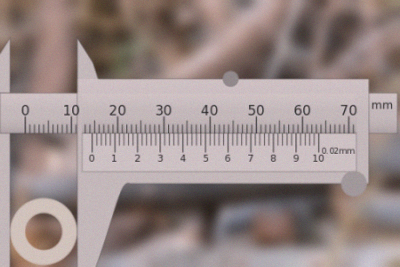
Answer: mm 14.5
